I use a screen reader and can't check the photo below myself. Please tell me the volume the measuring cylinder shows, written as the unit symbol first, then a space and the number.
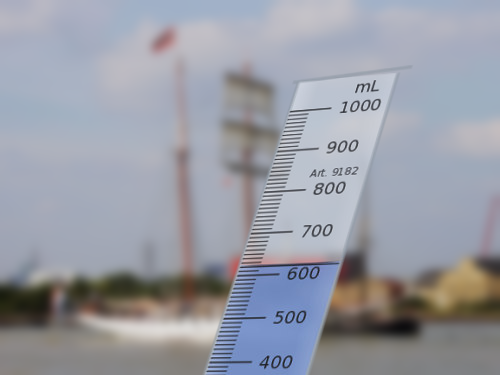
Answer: mL 620
